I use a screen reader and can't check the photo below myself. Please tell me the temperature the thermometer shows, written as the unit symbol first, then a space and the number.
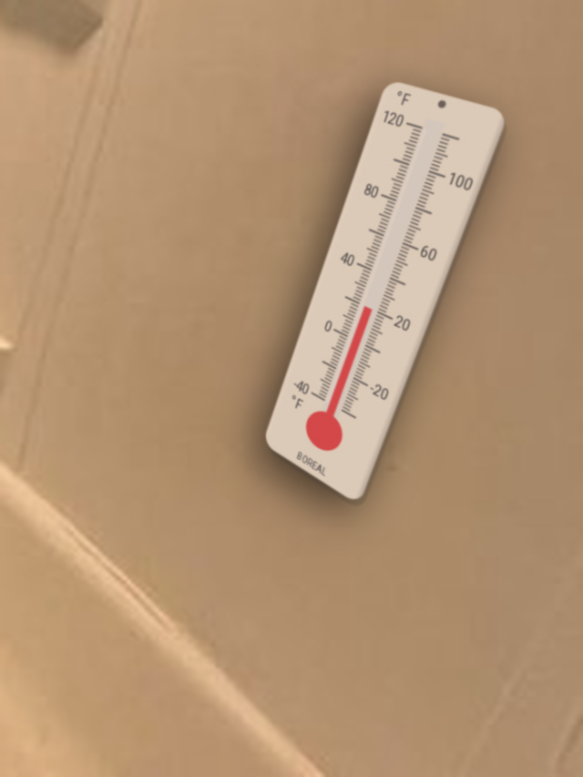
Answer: °F 20
